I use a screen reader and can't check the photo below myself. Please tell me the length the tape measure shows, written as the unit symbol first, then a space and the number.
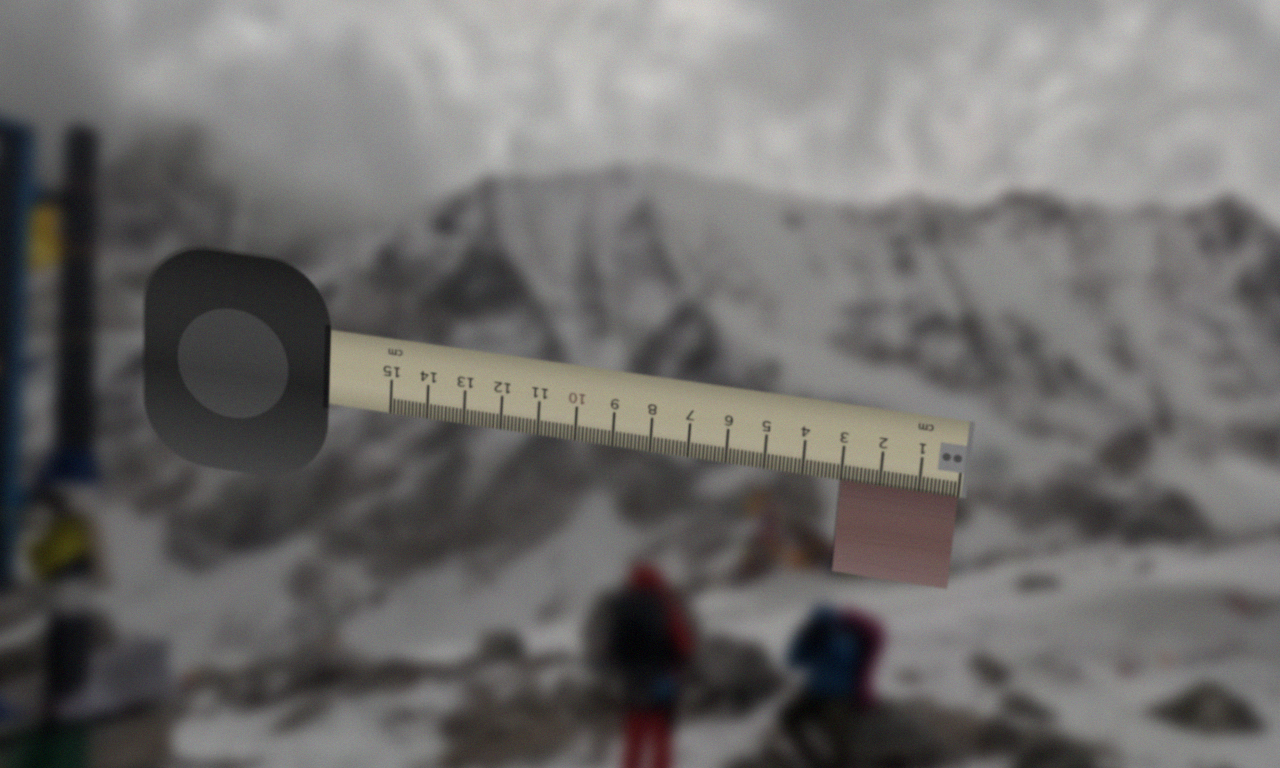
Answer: cm 3
